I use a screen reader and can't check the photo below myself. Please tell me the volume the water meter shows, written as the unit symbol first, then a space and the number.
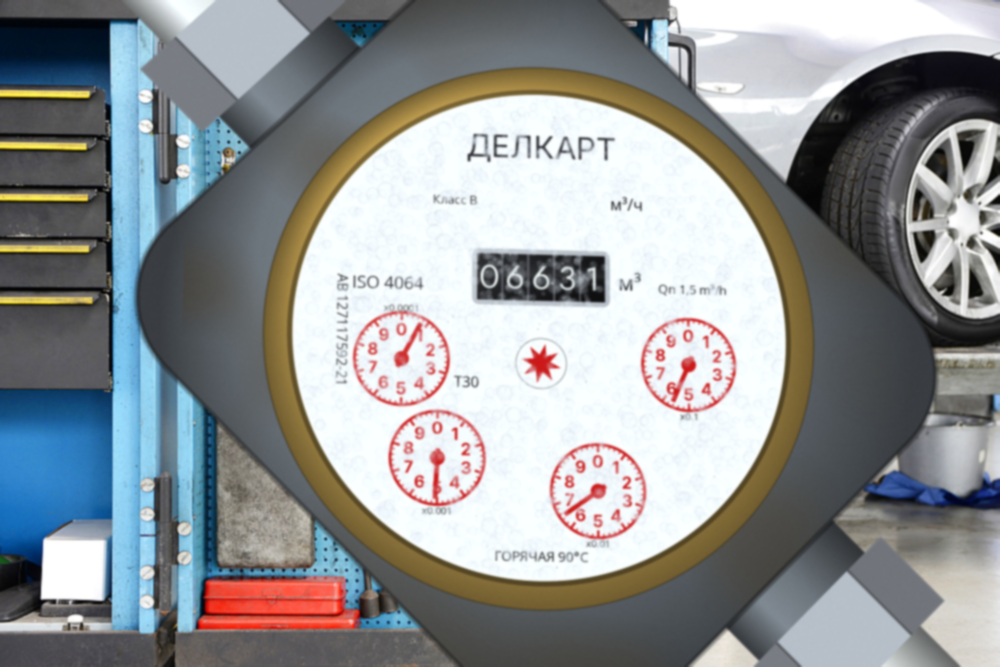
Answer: m³ 6631.5650
